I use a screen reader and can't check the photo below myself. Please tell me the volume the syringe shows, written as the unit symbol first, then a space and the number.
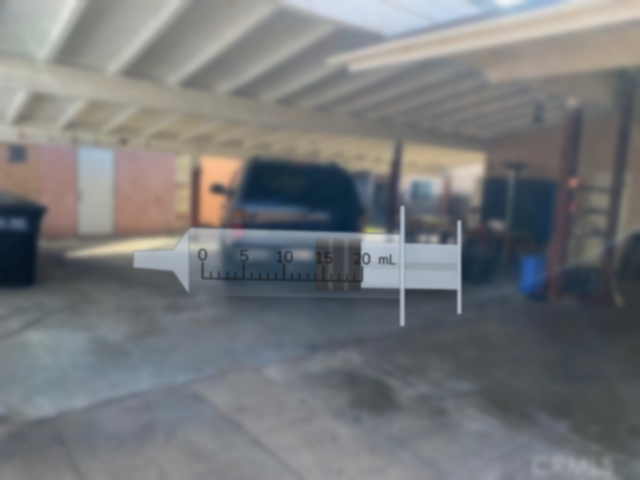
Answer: mL 14
